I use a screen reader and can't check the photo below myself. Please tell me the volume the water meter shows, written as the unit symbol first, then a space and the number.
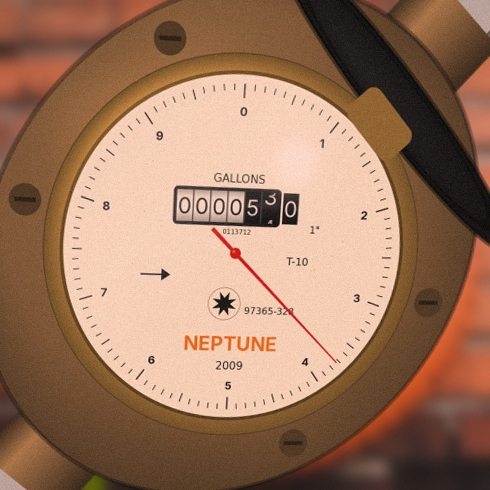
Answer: gal 533.7
